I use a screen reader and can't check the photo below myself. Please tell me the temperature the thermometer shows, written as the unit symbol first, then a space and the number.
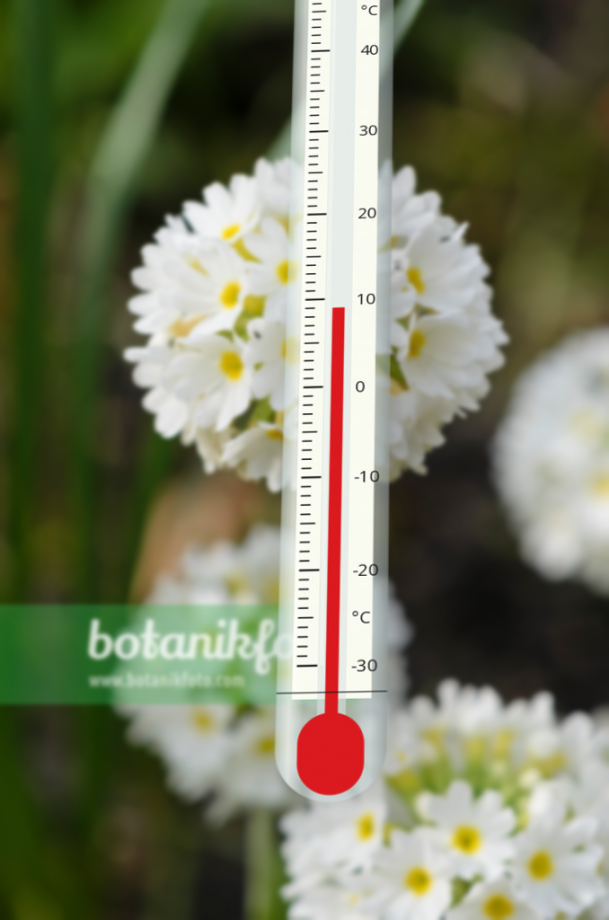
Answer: °C 9
